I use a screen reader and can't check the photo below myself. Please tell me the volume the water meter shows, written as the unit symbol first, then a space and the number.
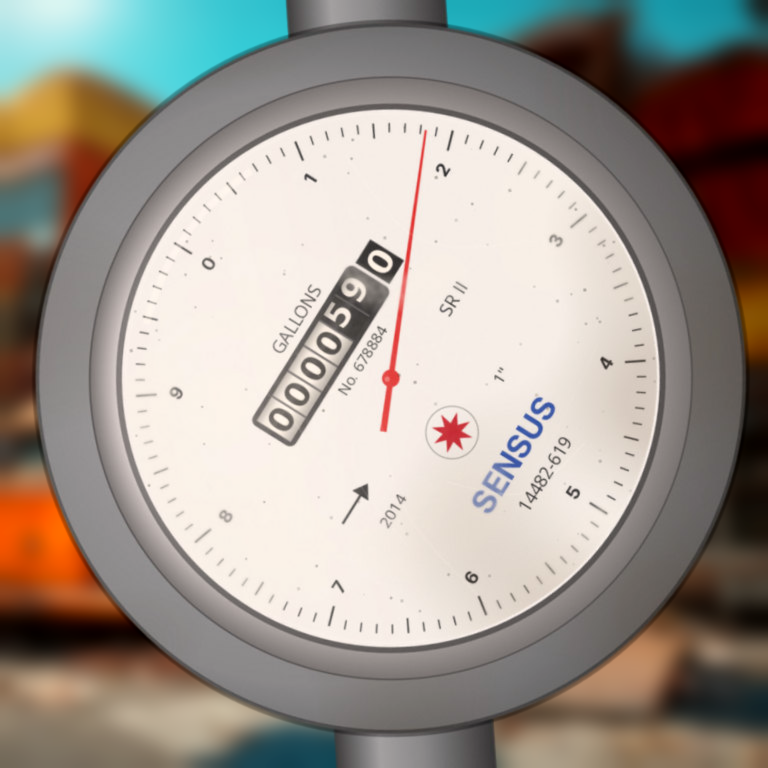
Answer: gal 591.8
